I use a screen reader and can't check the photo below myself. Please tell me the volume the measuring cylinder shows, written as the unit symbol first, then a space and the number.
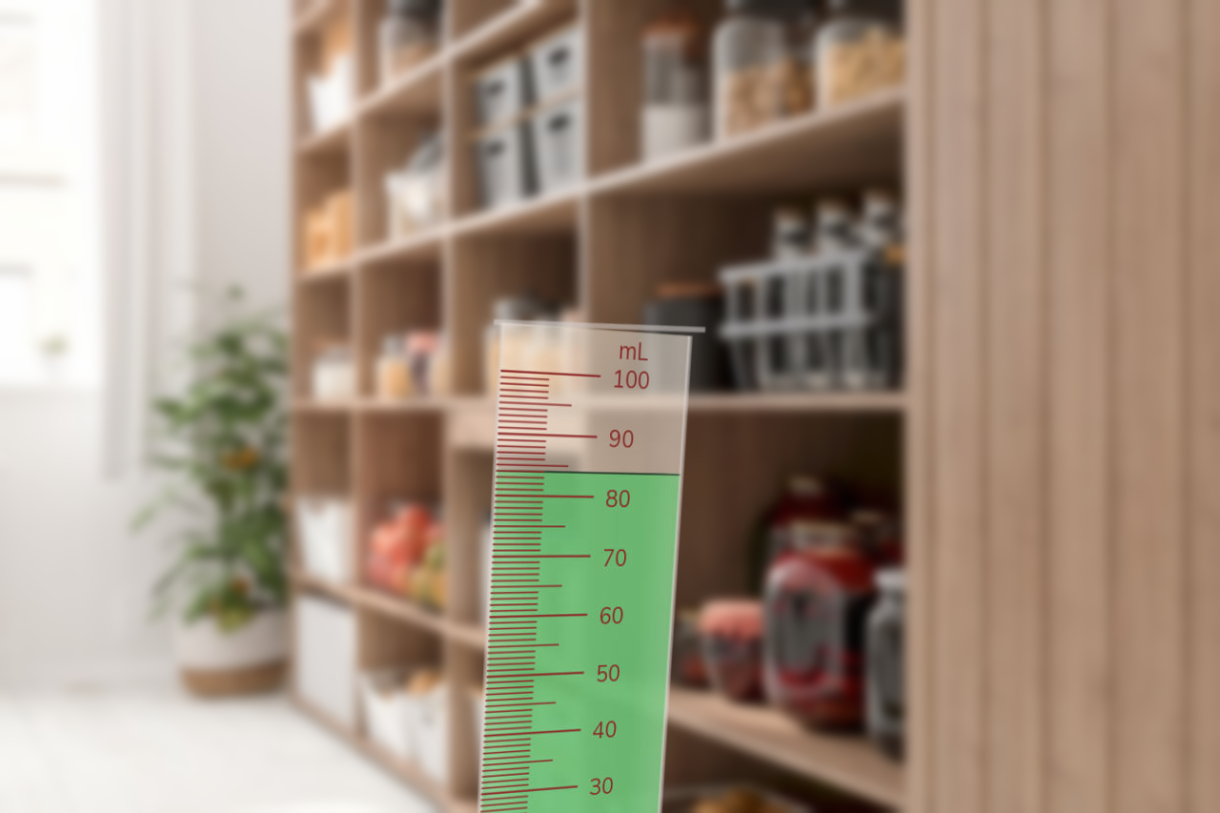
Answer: mL 84
